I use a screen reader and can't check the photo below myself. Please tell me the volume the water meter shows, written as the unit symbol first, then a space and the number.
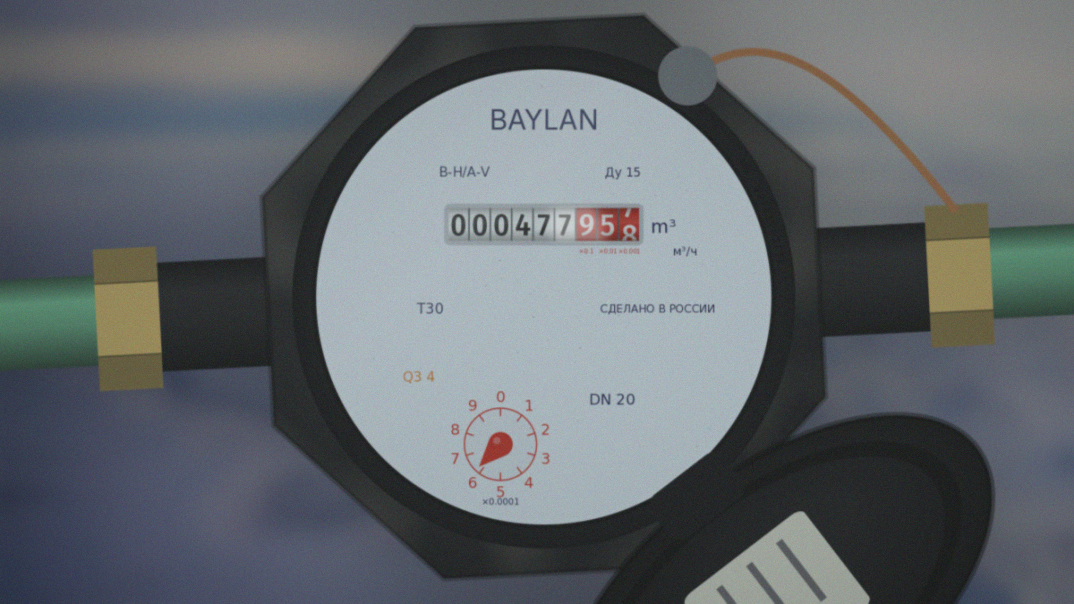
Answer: m³ 477.9576
